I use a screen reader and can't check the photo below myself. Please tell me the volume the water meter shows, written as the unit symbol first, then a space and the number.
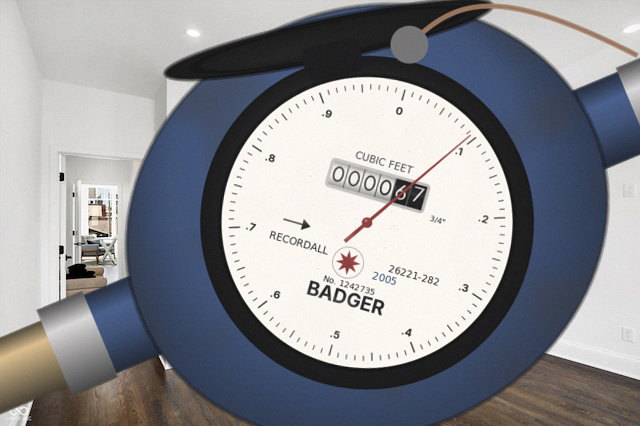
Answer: ft³ 67.09
